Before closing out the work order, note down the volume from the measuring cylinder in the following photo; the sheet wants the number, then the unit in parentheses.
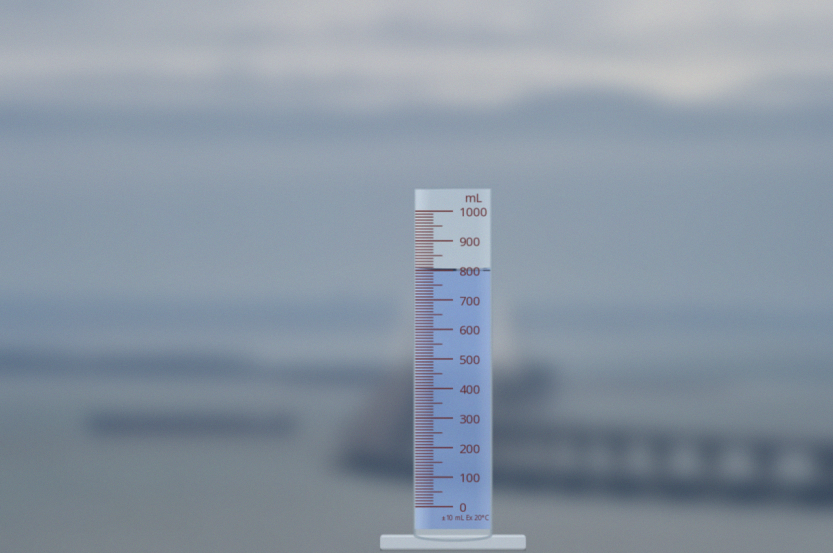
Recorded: 800 (mL)
